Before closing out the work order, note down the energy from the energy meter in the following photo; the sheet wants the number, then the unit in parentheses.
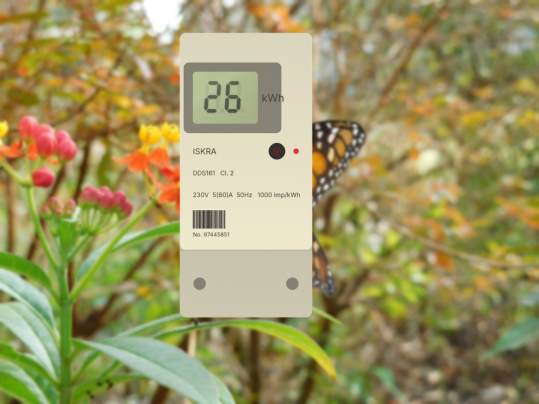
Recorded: 26 (kWh)
